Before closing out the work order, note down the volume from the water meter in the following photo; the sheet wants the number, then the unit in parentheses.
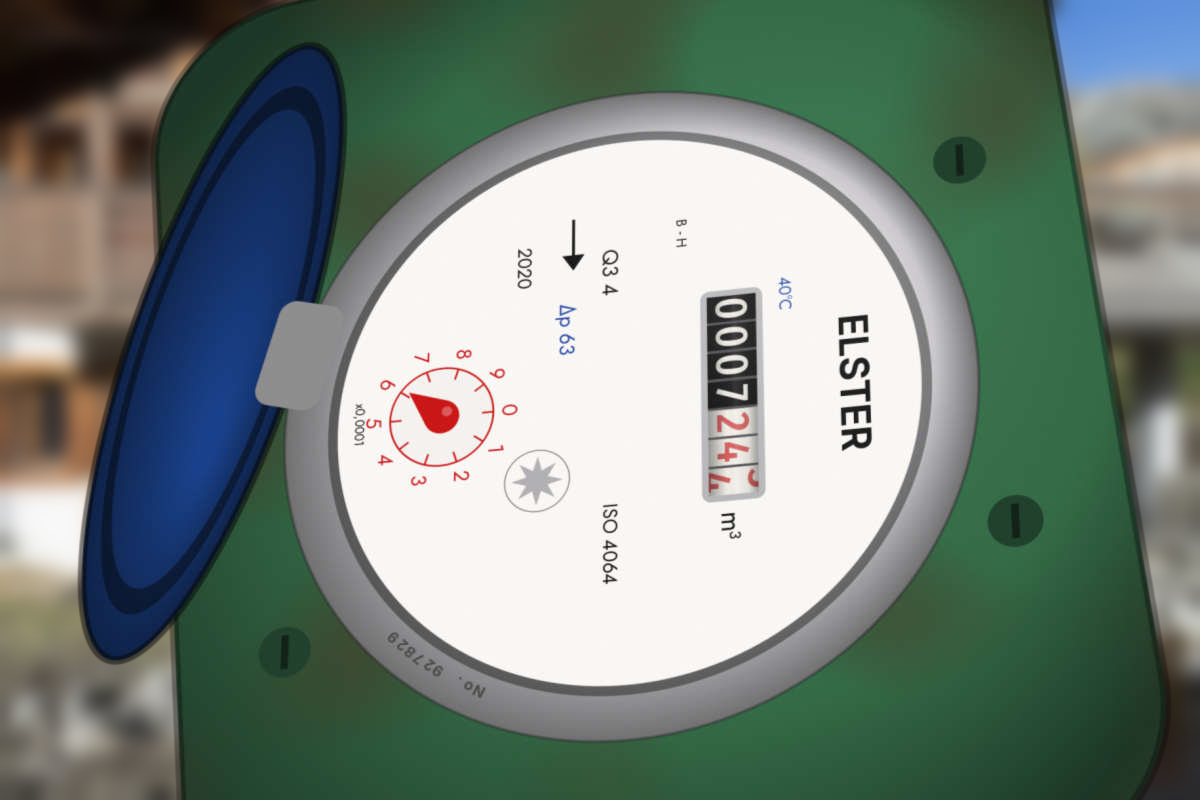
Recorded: 7.2436 (m³)
